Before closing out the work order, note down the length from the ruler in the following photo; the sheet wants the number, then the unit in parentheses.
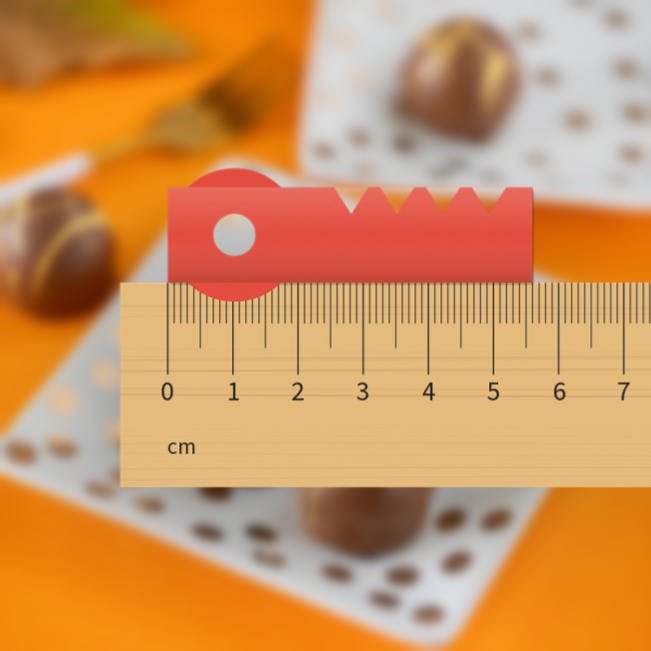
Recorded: 5.6 (cm)
